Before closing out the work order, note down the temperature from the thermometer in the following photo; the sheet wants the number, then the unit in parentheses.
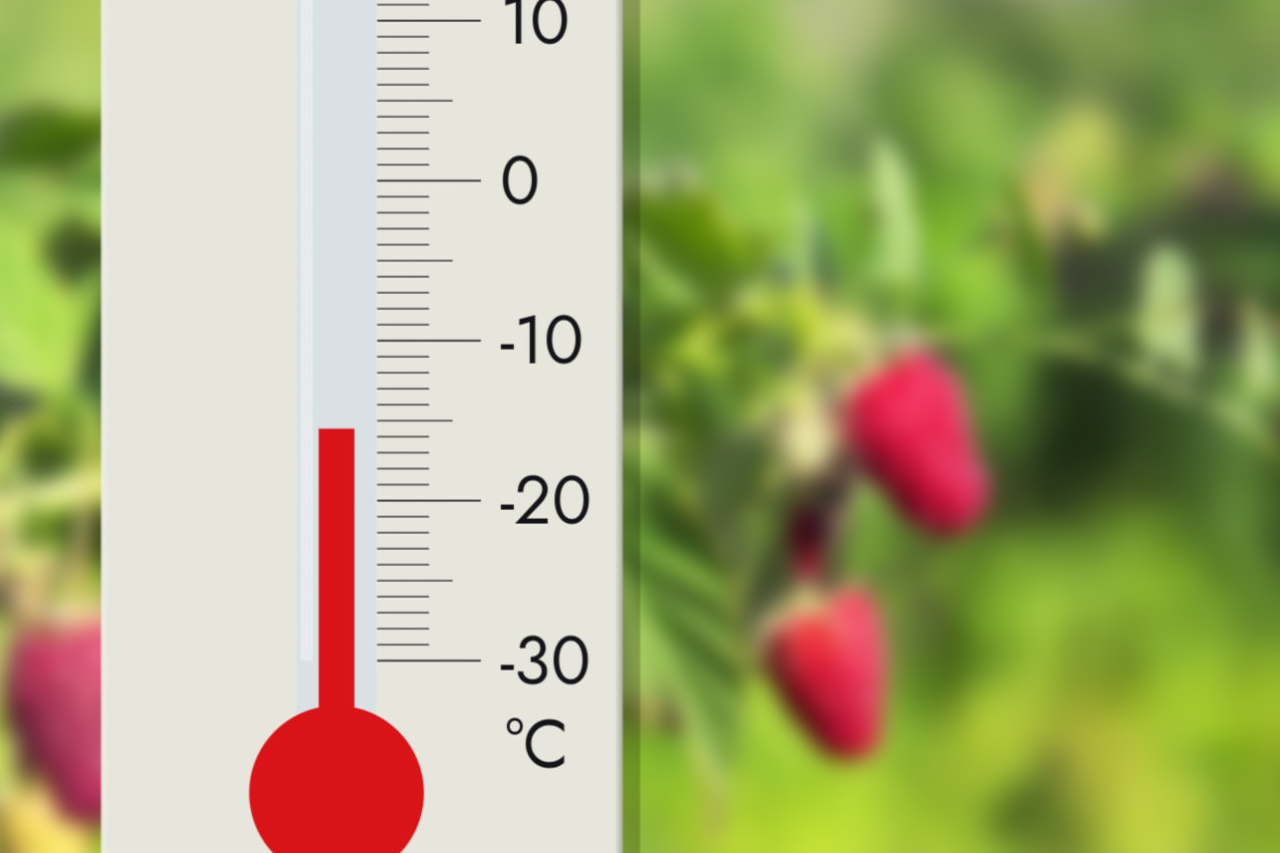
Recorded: -15.5 (°C)
